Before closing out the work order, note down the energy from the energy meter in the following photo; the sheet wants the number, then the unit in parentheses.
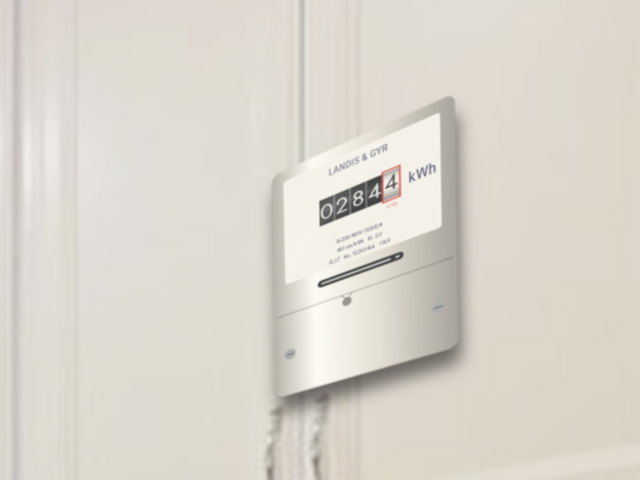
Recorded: 284.4 (kWh)
